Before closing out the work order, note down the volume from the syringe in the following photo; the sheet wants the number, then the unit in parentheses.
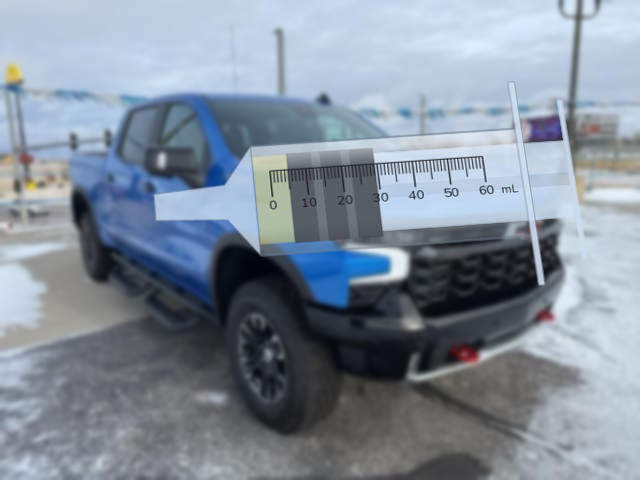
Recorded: 5 (mL)
